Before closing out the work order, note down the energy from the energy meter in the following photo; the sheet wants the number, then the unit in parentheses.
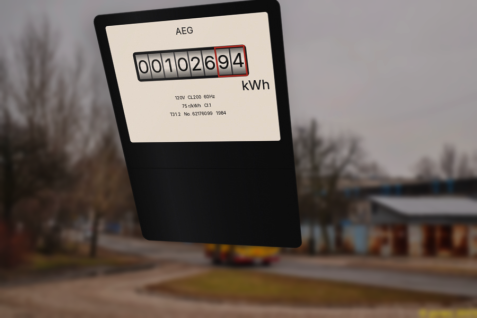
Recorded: 1026.94 (kWh)
